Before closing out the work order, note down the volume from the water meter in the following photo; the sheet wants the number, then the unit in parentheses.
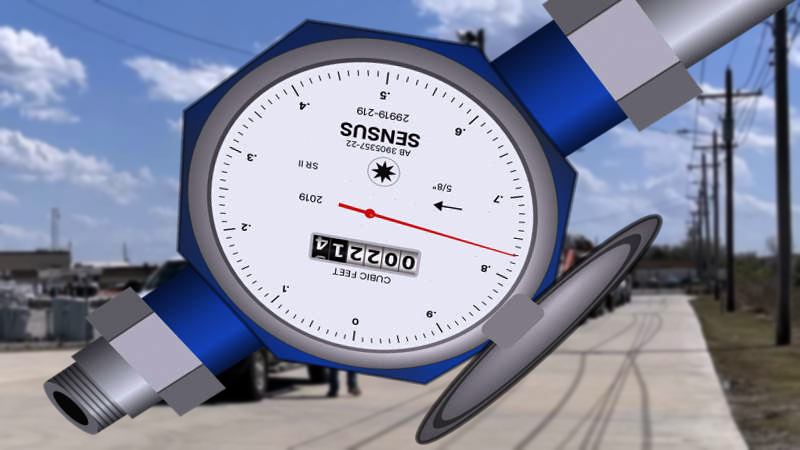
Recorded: 2213.77 (ft³)
